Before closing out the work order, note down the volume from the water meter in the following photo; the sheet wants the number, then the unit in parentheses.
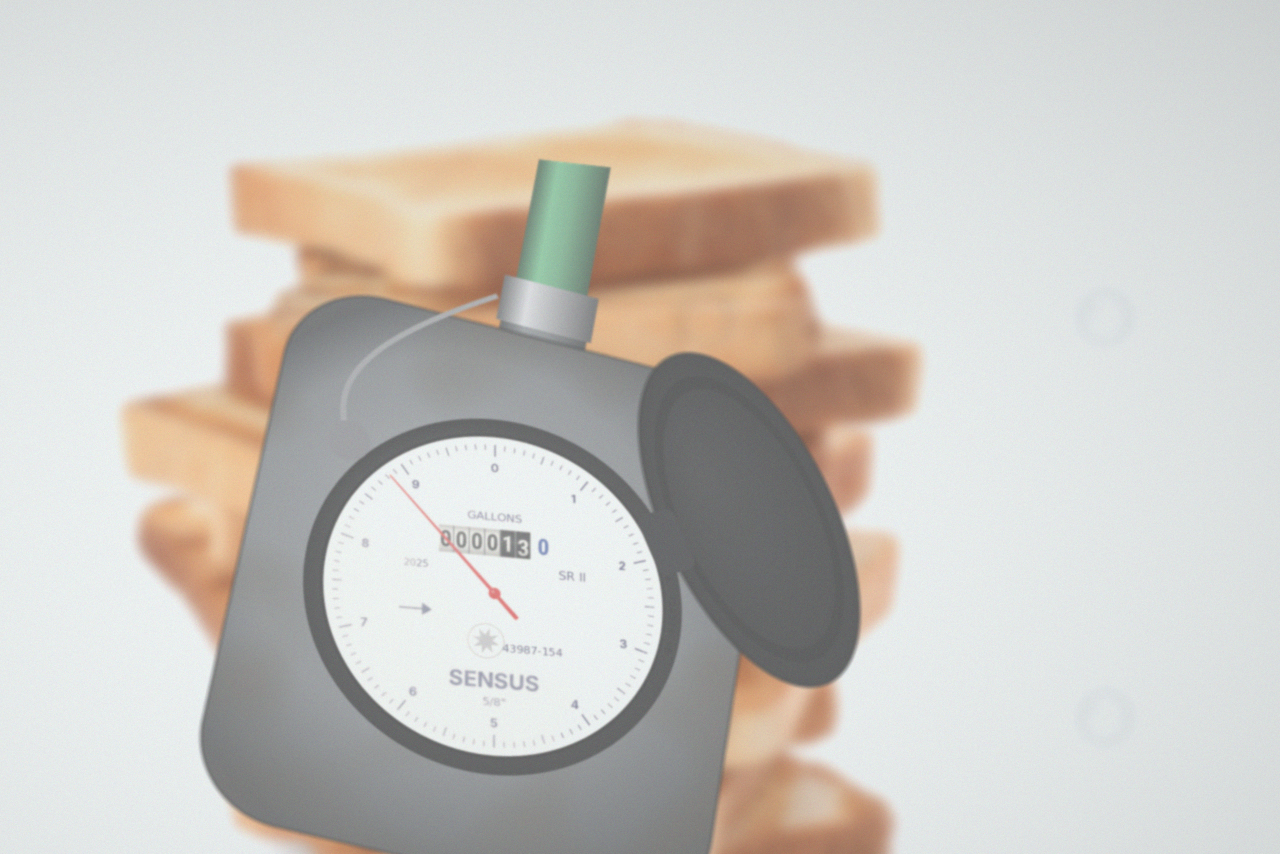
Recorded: 128.8 (gal)
